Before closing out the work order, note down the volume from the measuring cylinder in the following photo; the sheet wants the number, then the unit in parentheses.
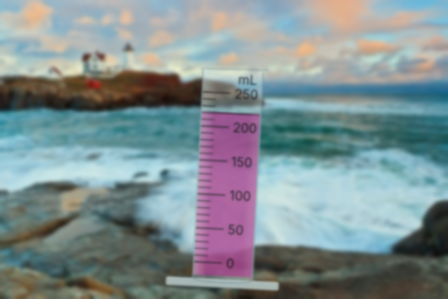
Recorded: 220 (mL)
